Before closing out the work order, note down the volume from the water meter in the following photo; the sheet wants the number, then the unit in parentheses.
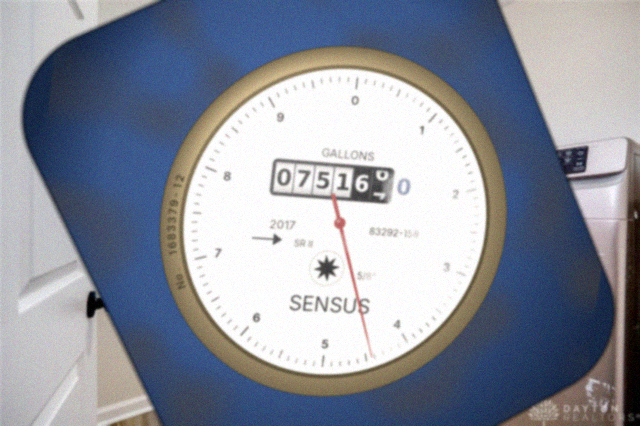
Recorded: 751664.4 (gal)
